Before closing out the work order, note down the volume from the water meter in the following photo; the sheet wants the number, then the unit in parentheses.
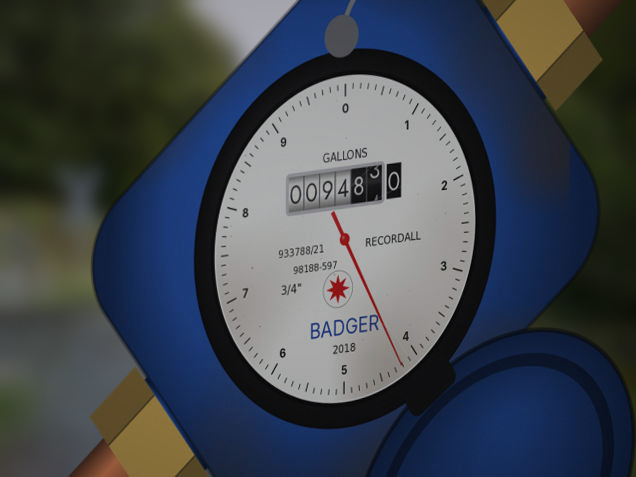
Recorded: 94834.2 (gal)
